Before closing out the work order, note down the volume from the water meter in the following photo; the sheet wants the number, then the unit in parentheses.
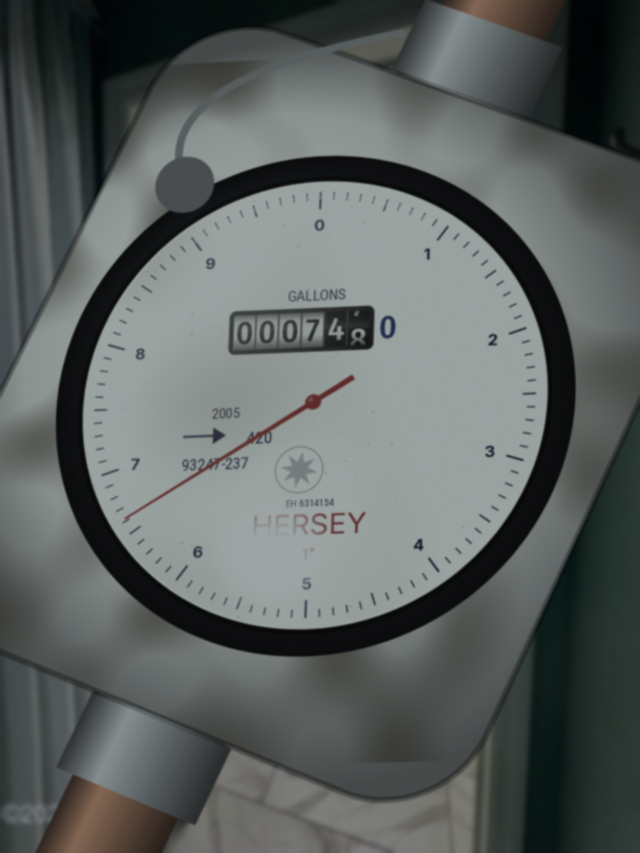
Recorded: 7476.6 (gal)
